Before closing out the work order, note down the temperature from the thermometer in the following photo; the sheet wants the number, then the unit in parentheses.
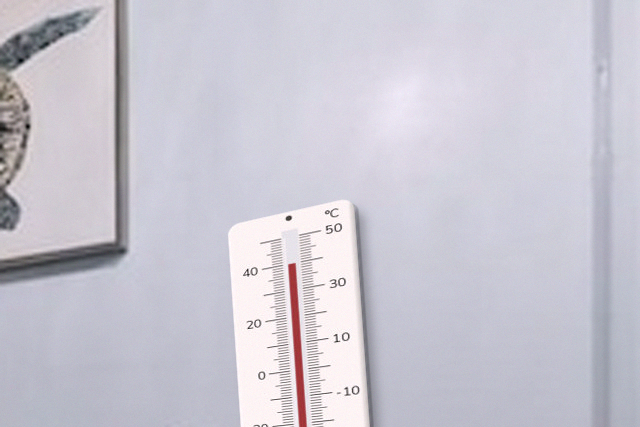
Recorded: 40 (°C)
